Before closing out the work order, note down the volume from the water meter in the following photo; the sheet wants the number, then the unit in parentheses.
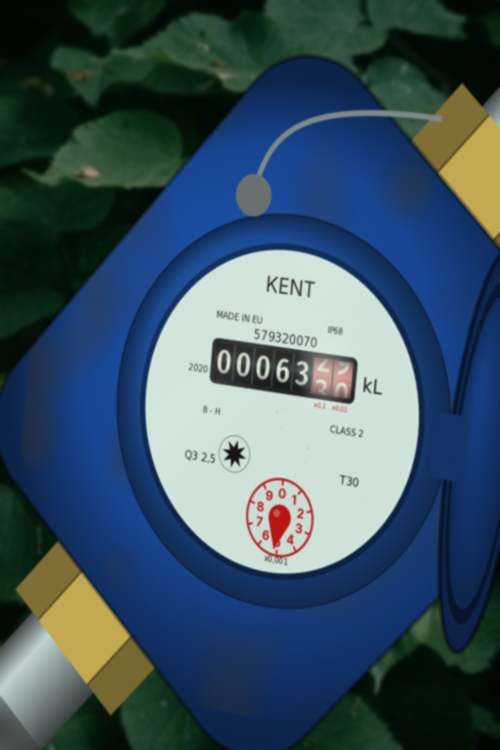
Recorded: 63.295 (kL)
